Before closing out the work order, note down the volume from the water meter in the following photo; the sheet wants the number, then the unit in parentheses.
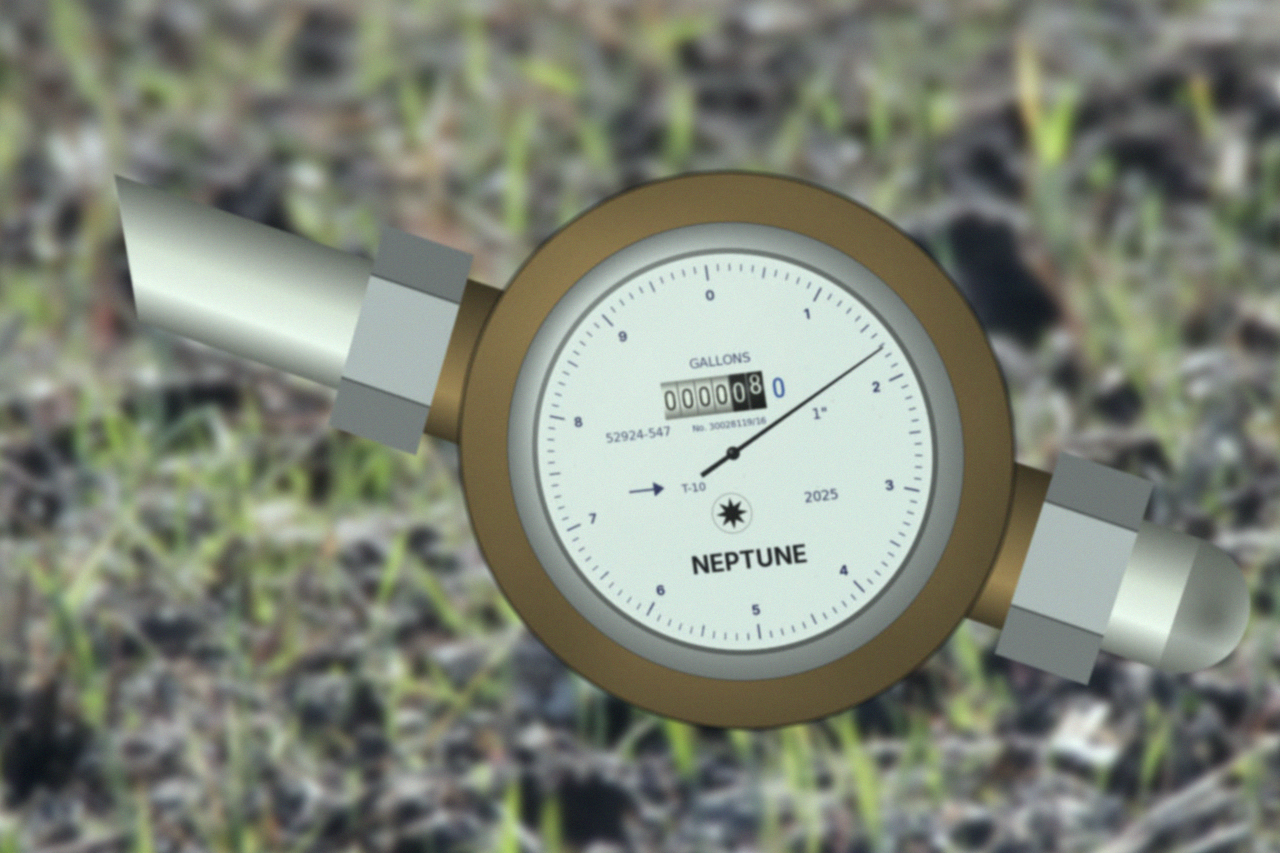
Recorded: 81.7 (gal)
